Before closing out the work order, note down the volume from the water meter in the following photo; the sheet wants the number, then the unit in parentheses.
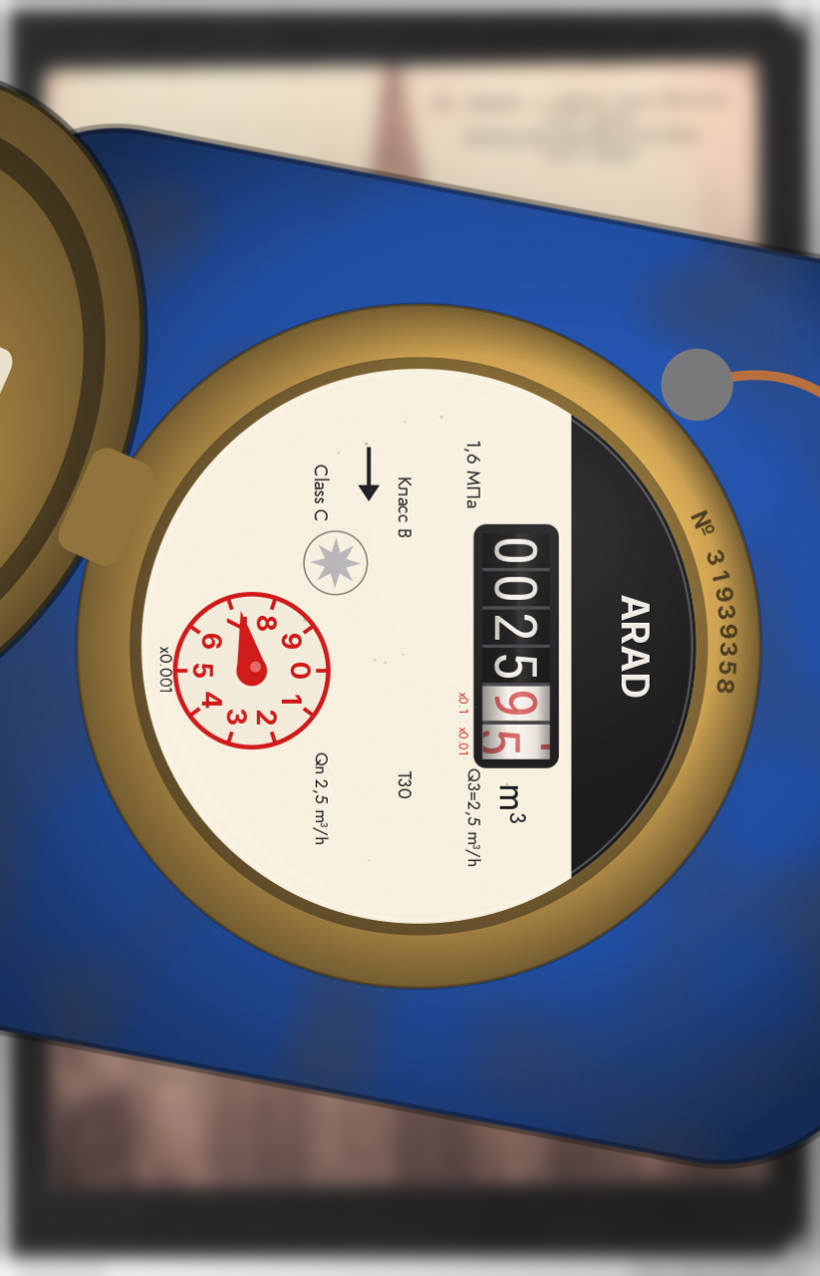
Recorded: 25.947 (m³)
